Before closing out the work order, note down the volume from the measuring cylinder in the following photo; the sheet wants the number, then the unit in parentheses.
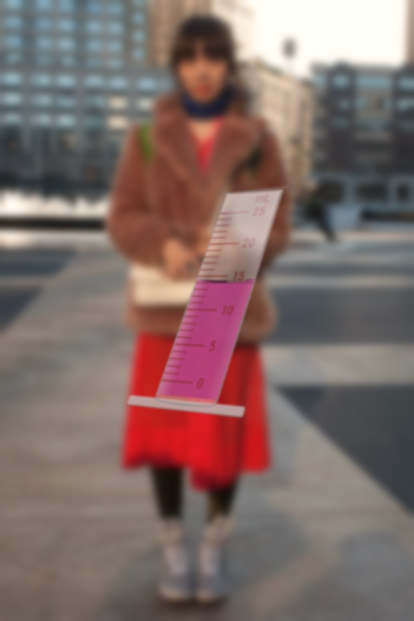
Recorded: 14 (mL)
